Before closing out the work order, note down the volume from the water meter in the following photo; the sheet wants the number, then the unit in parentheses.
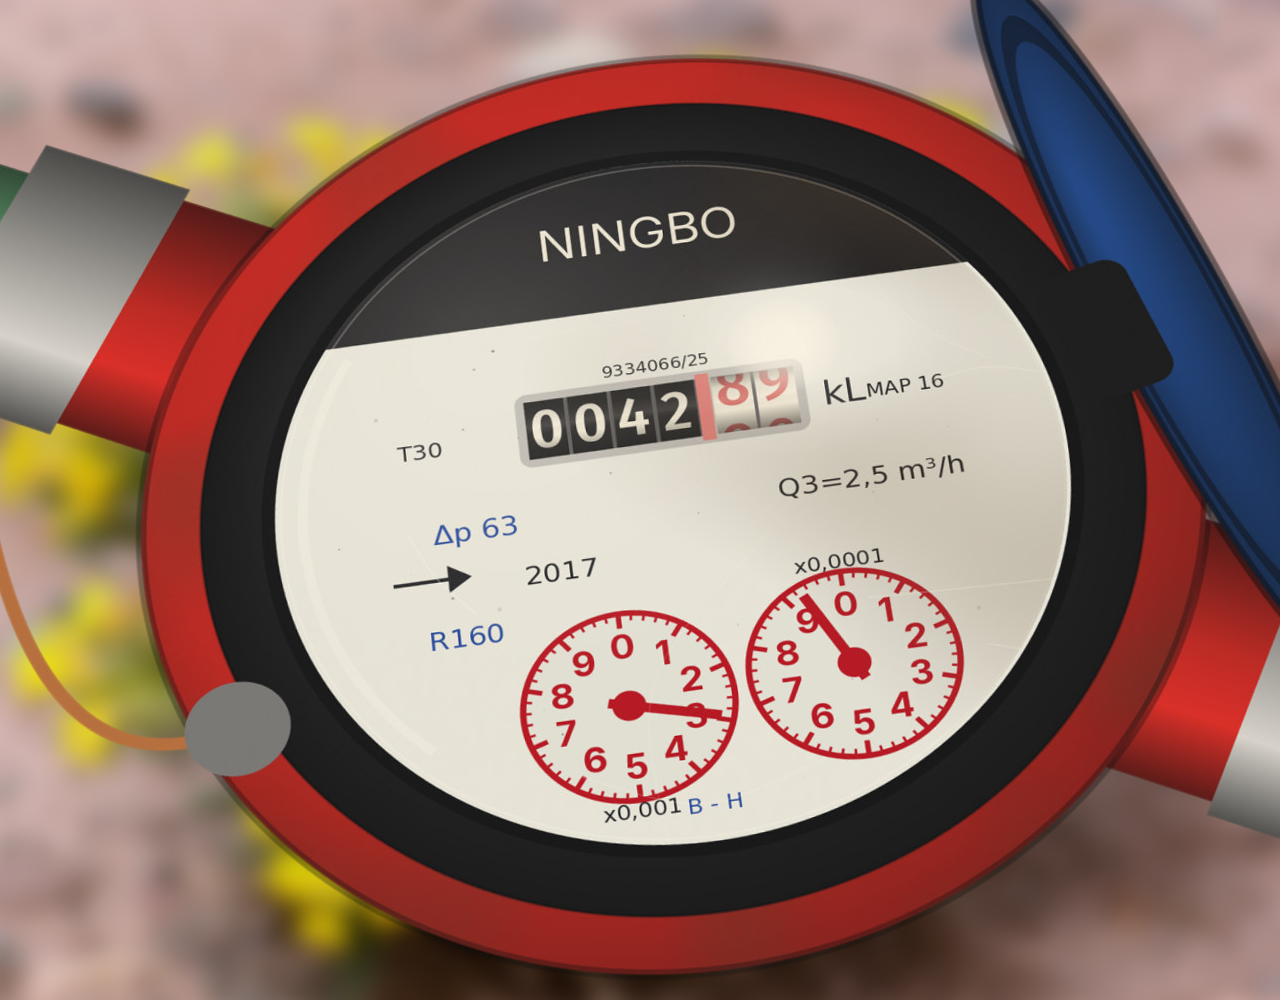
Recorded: 42.8929 (kL)
